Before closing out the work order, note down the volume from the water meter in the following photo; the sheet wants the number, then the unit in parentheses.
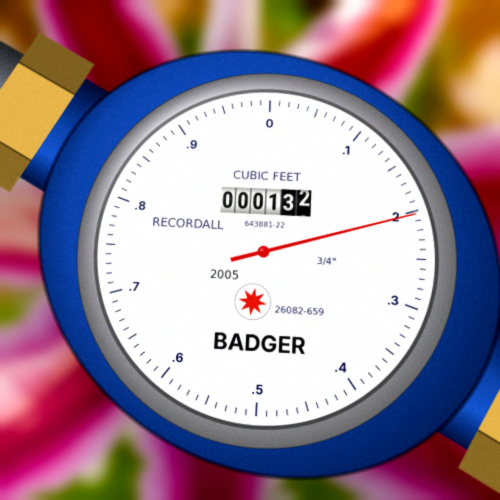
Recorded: 132.20 (ft³)
